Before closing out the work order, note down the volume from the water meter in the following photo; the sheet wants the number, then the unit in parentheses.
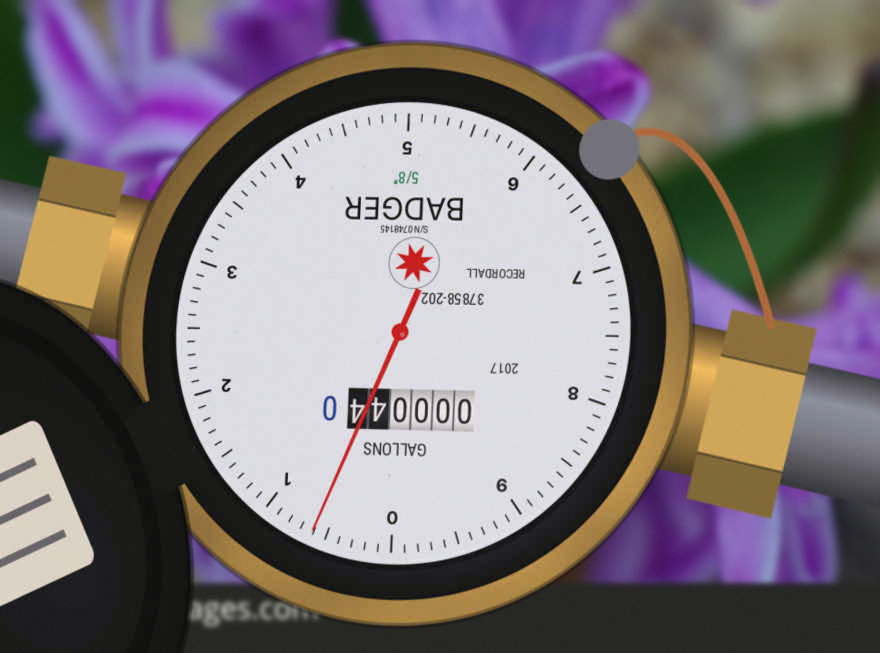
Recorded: 440.6 (gal)
